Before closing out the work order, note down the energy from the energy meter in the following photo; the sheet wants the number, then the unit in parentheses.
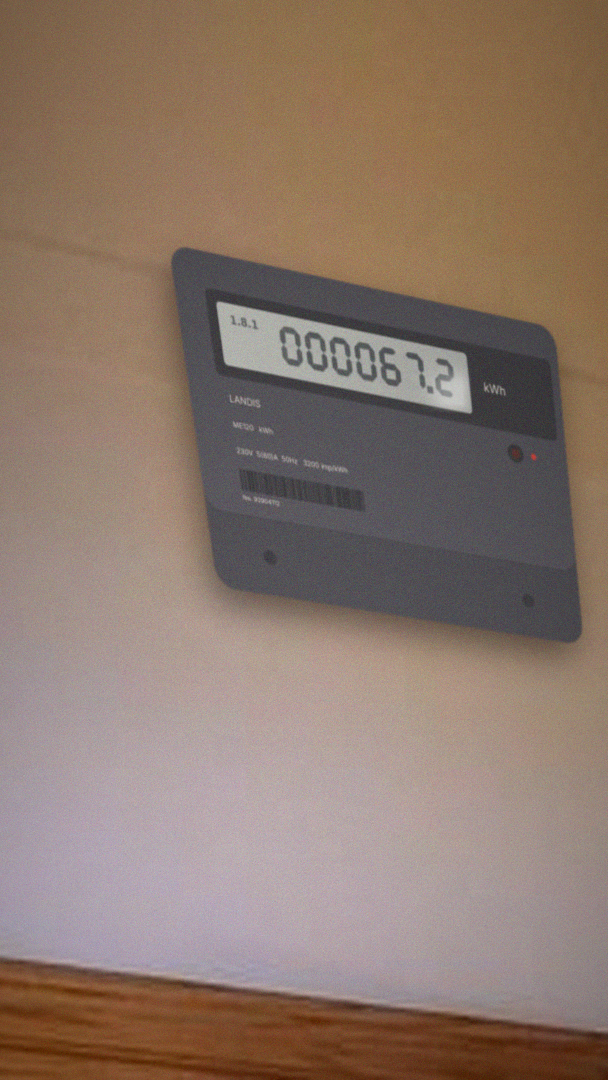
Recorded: 67.2 (kWh)
